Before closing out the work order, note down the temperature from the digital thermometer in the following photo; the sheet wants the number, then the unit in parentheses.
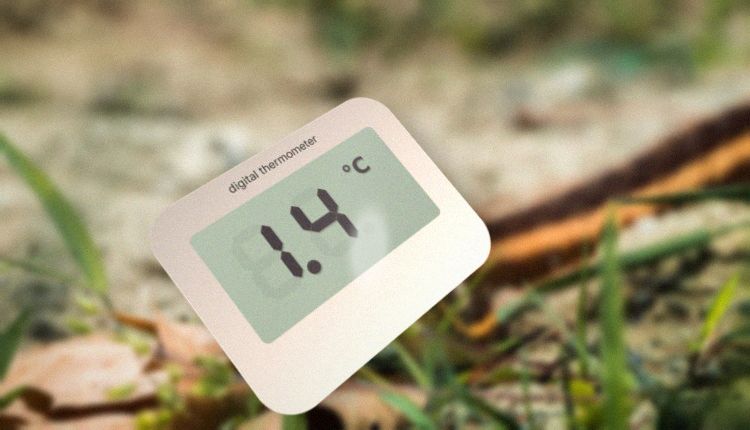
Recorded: 1.4 (°C)
